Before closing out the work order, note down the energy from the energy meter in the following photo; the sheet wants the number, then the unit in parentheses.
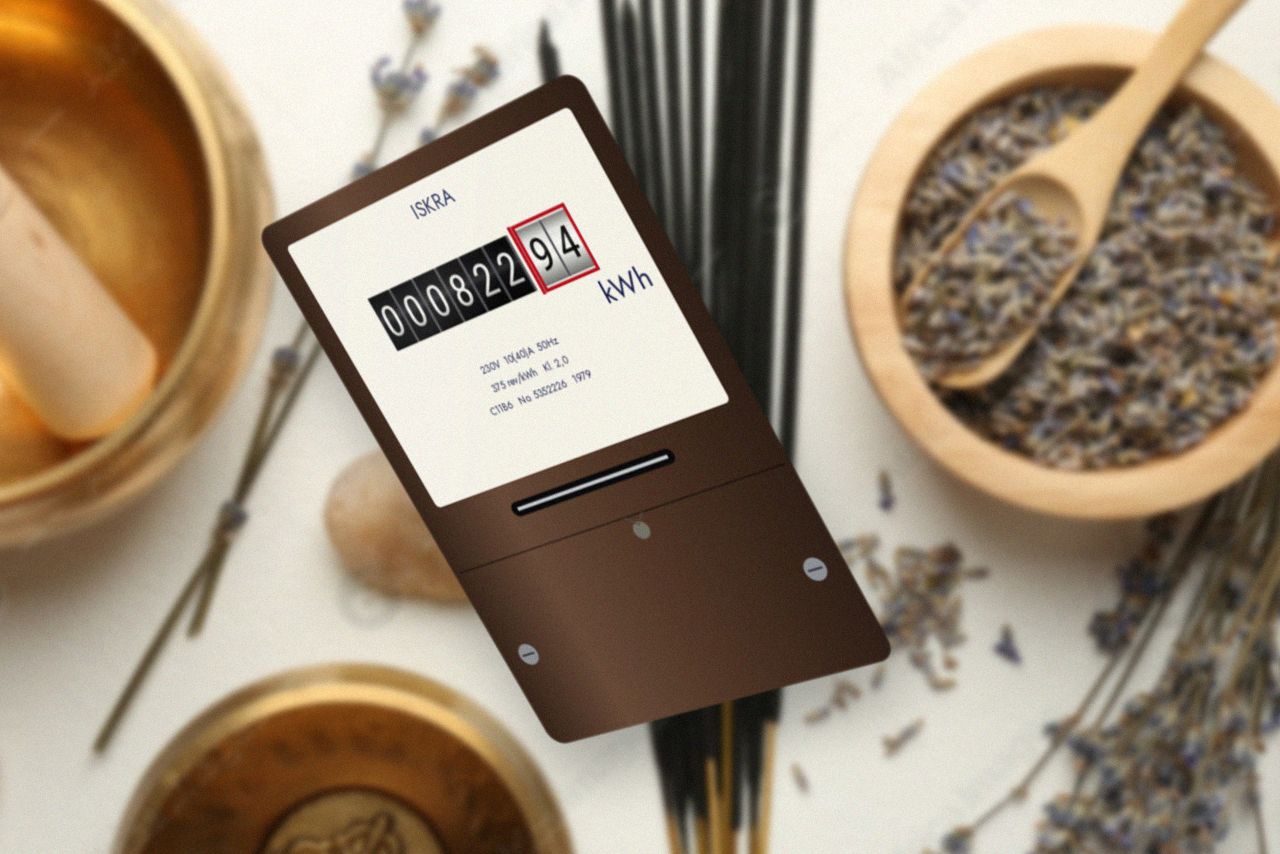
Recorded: 822.94 (kWh)
